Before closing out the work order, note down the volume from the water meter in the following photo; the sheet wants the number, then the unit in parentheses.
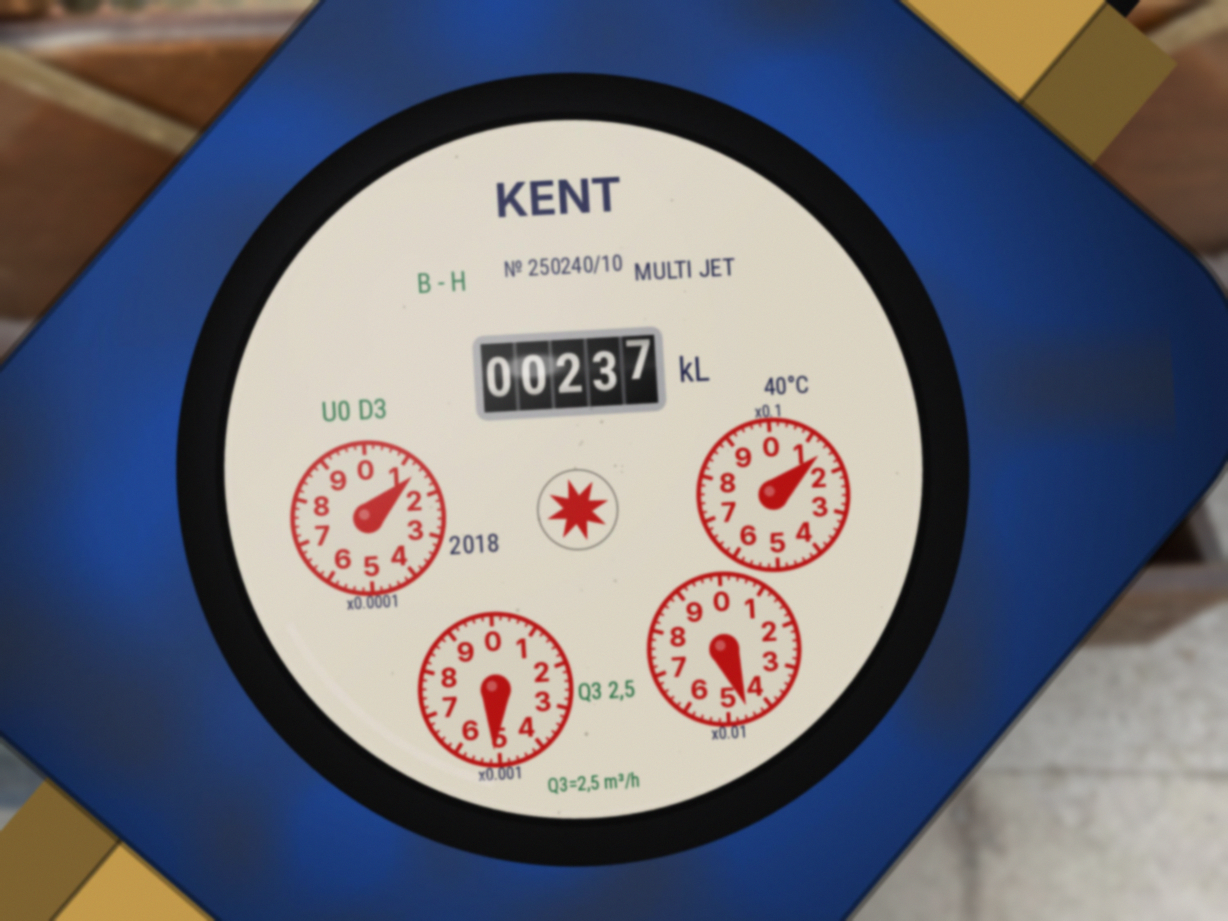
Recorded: 237.1451 (kL)
